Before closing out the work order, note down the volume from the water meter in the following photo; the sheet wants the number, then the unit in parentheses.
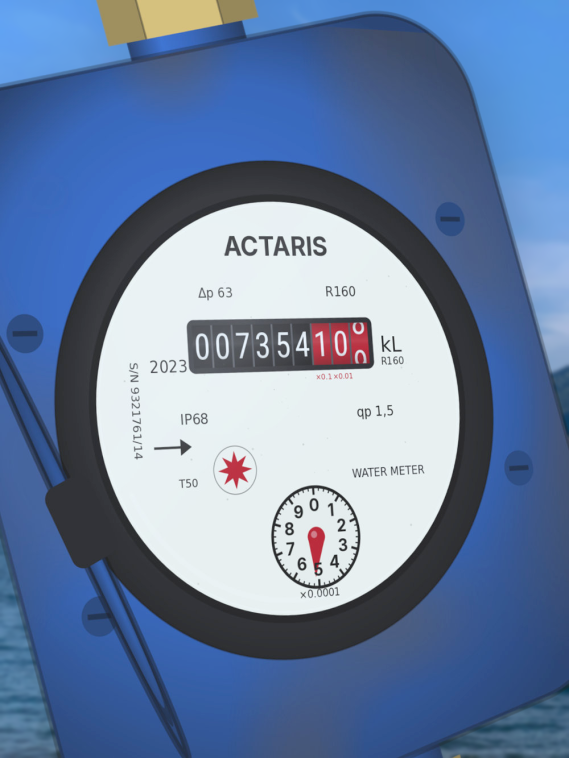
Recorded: 7354.1085 (kL)
